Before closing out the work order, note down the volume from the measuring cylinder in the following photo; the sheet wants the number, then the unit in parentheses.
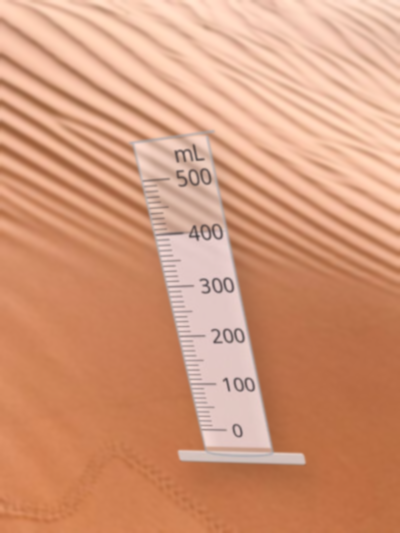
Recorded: 400 (mL)
